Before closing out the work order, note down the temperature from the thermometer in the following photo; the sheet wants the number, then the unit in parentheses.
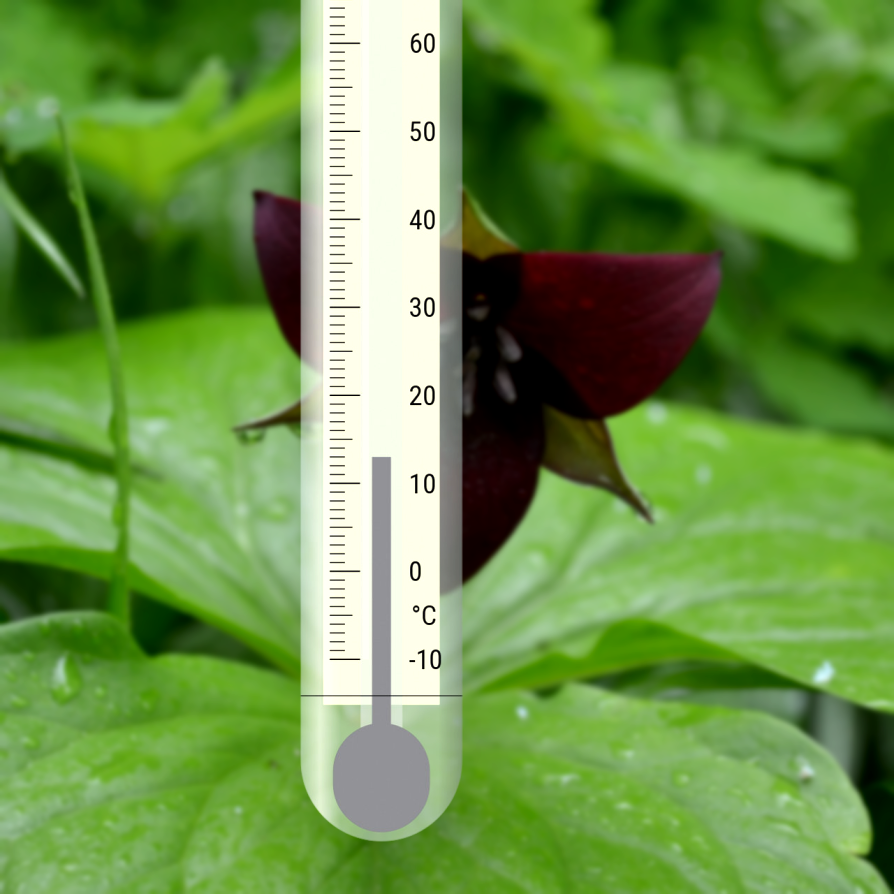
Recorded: 13 (°C)
